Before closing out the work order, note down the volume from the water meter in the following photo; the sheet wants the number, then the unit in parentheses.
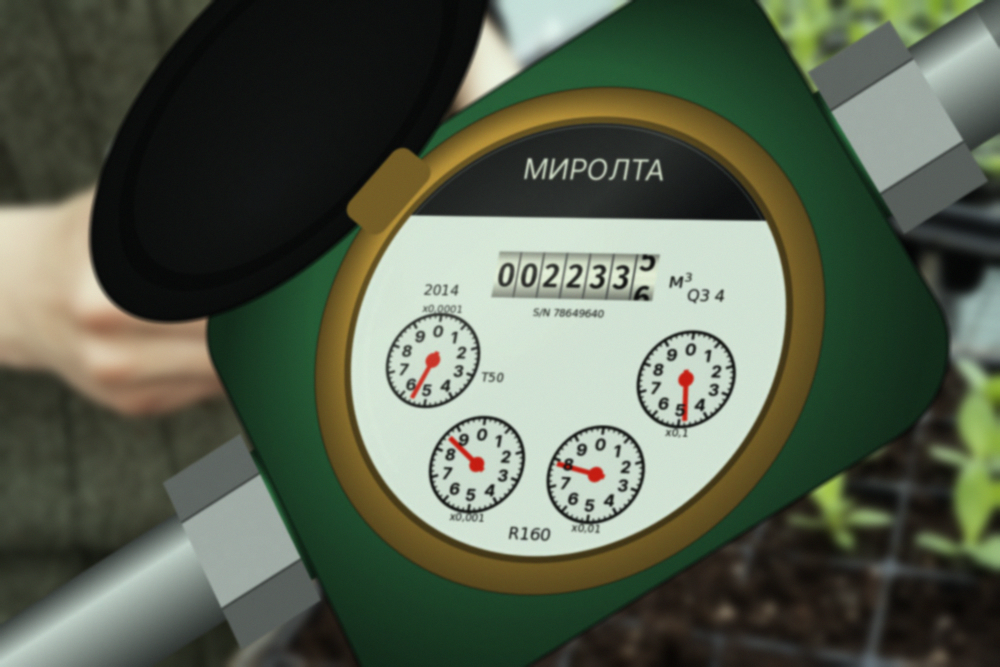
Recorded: 22335.4785 (m³)
